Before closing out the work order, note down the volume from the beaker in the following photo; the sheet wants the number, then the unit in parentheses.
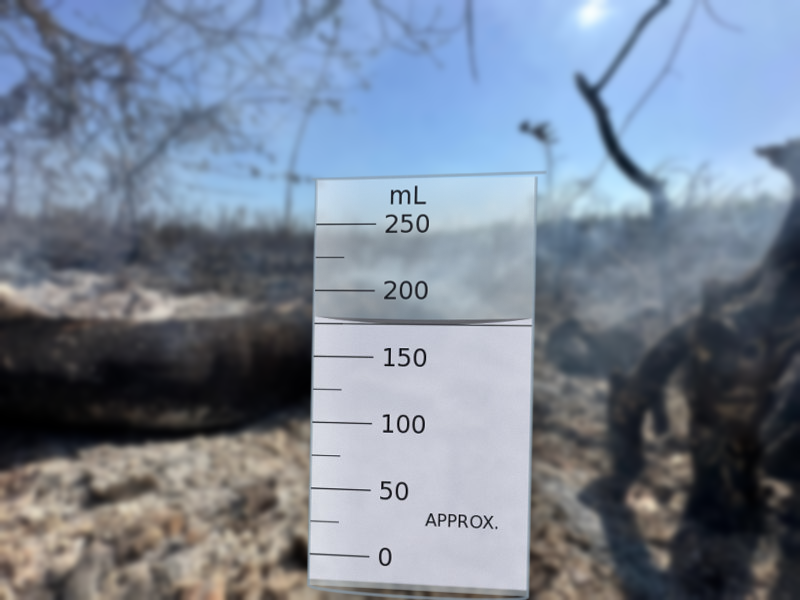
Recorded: 175 (mL)
